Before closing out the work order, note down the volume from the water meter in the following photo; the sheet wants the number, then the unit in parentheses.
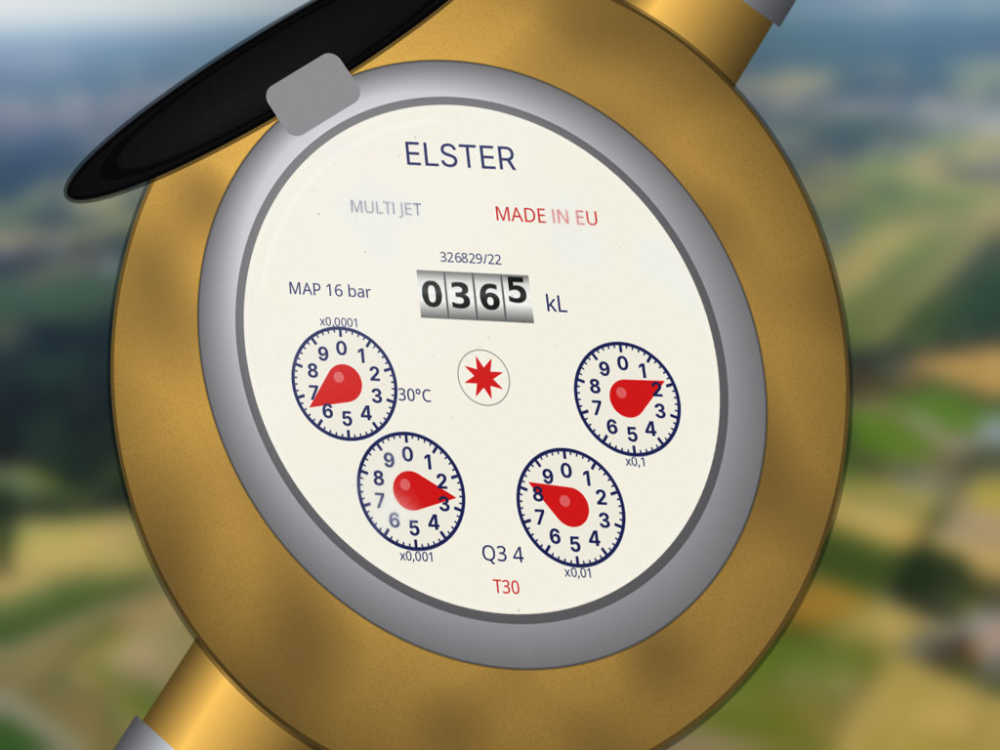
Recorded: 365.1826 (kL)
